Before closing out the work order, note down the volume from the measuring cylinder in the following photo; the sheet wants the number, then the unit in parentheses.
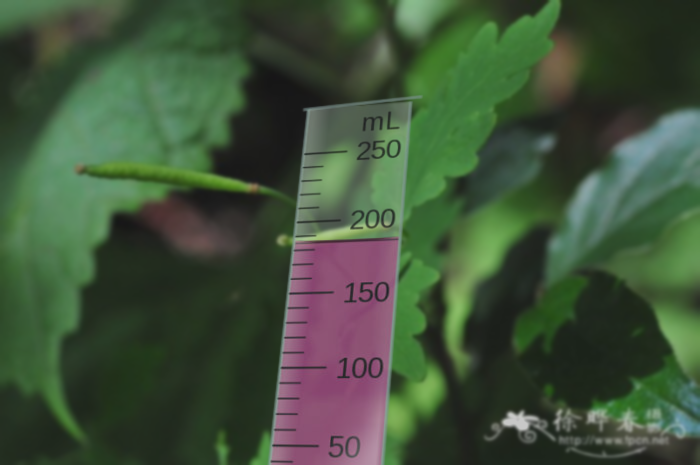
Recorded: 185 (mL)
